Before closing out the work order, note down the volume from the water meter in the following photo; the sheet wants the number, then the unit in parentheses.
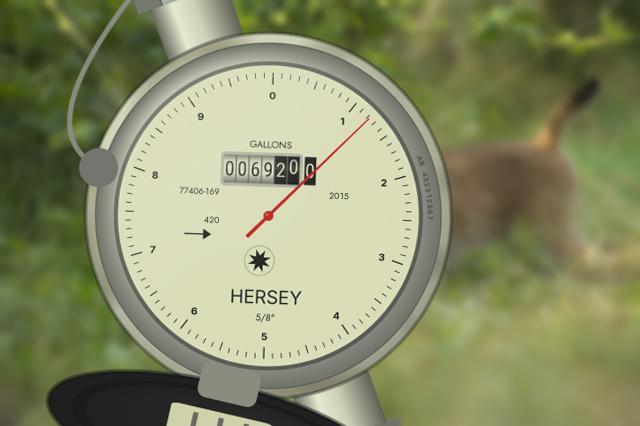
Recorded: 69201.2 (gal)
